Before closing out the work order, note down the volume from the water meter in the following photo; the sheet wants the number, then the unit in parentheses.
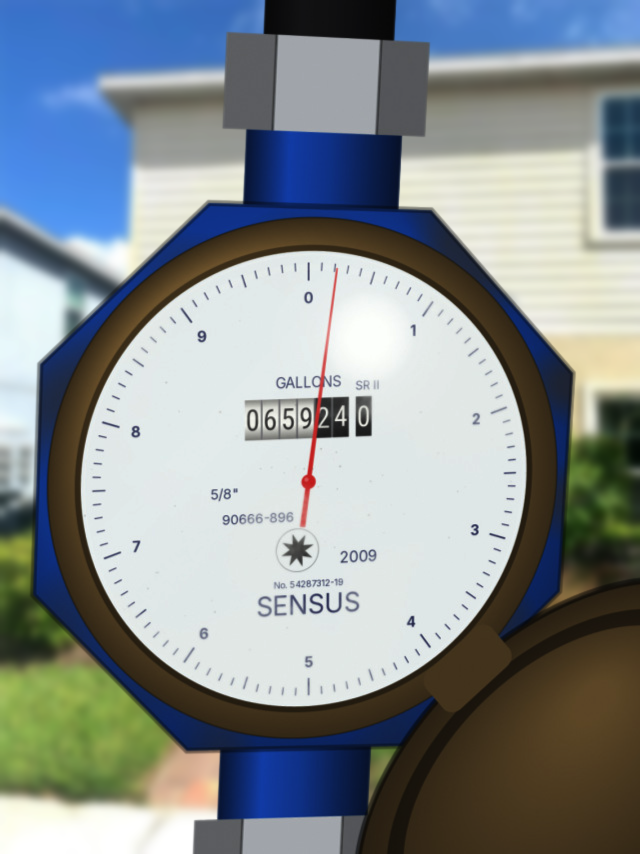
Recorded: 659240.2 (gal)
